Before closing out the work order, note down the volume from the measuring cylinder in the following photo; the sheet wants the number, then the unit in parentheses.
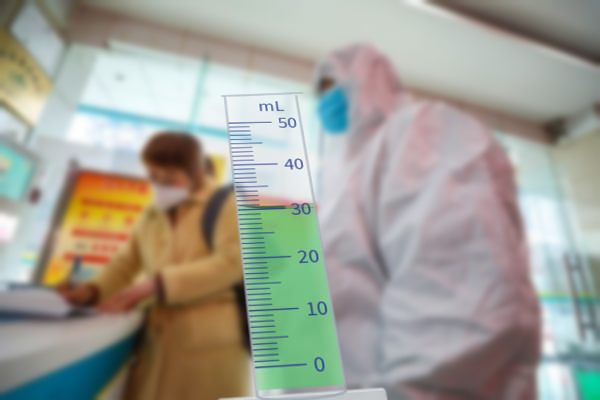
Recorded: 30 (mL)
